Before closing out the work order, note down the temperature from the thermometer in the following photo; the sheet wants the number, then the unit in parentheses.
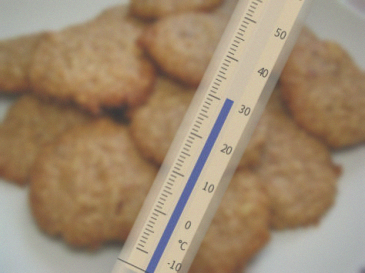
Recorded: 31 (°C)
